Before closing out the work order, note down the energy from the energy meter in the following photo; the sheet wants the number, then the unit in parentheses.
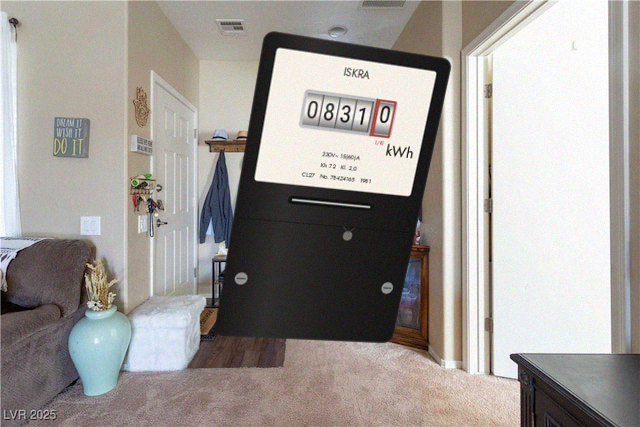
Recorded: 831.0 (kWh)
